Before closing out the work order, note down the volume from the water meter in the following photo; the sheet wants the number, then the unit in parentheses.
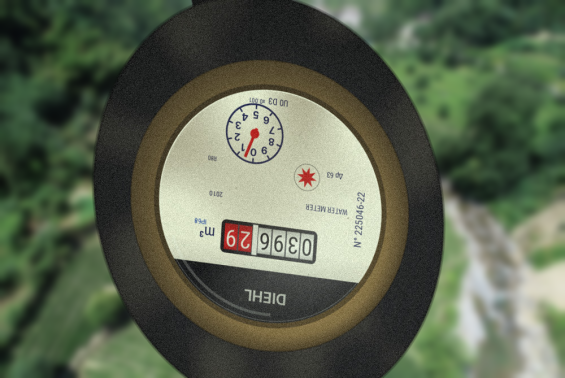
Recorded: 396.290 (m³)
